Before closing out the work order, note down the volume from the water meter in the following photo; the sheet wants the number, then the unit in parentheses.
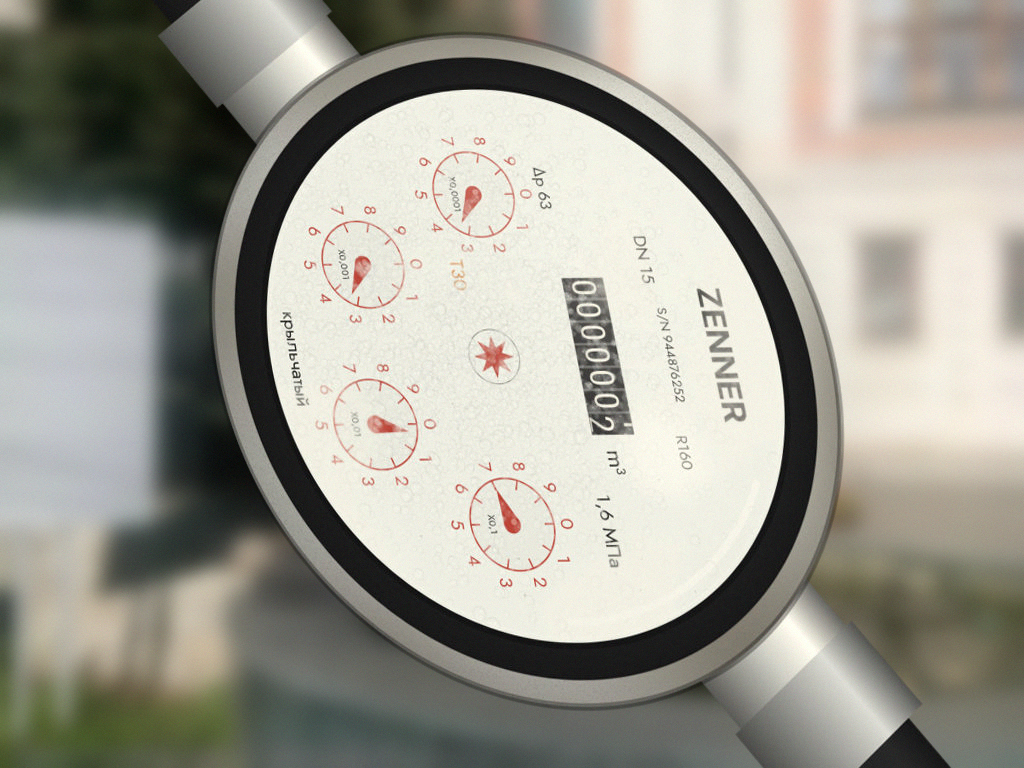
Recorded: 1.7033 (m³)
